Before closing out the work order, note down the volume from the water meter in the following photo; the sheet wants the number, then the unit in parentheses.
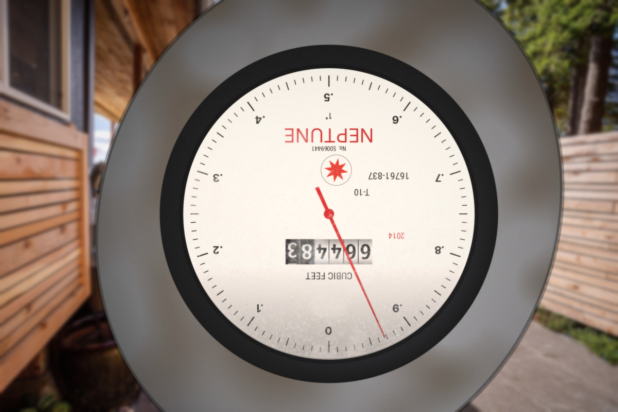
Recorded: 664482.93 (ft³)
